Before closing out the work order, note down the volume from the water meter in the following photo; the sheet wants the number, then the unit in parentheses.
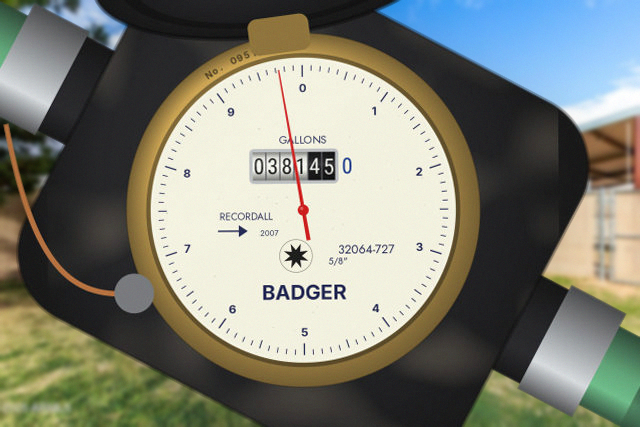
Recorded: 381449.7 (gal)
